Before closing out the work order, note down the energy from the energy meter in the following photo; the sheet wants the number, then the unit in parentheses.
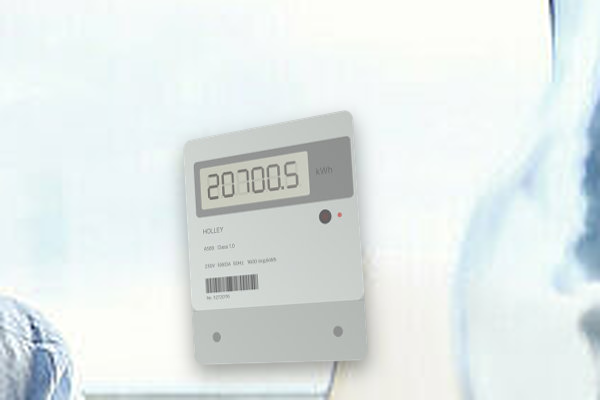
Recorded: 20700.5 (kWh)
